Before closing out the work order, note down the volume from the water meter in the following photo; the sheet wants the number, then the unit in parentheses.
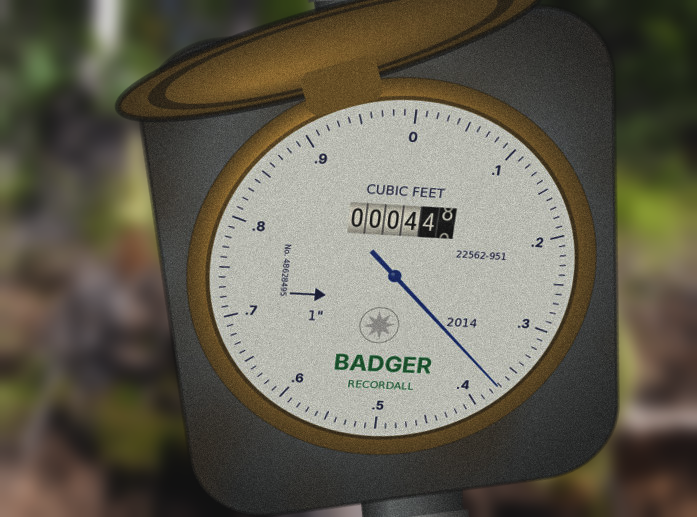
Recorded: 448.37 (ft³)
